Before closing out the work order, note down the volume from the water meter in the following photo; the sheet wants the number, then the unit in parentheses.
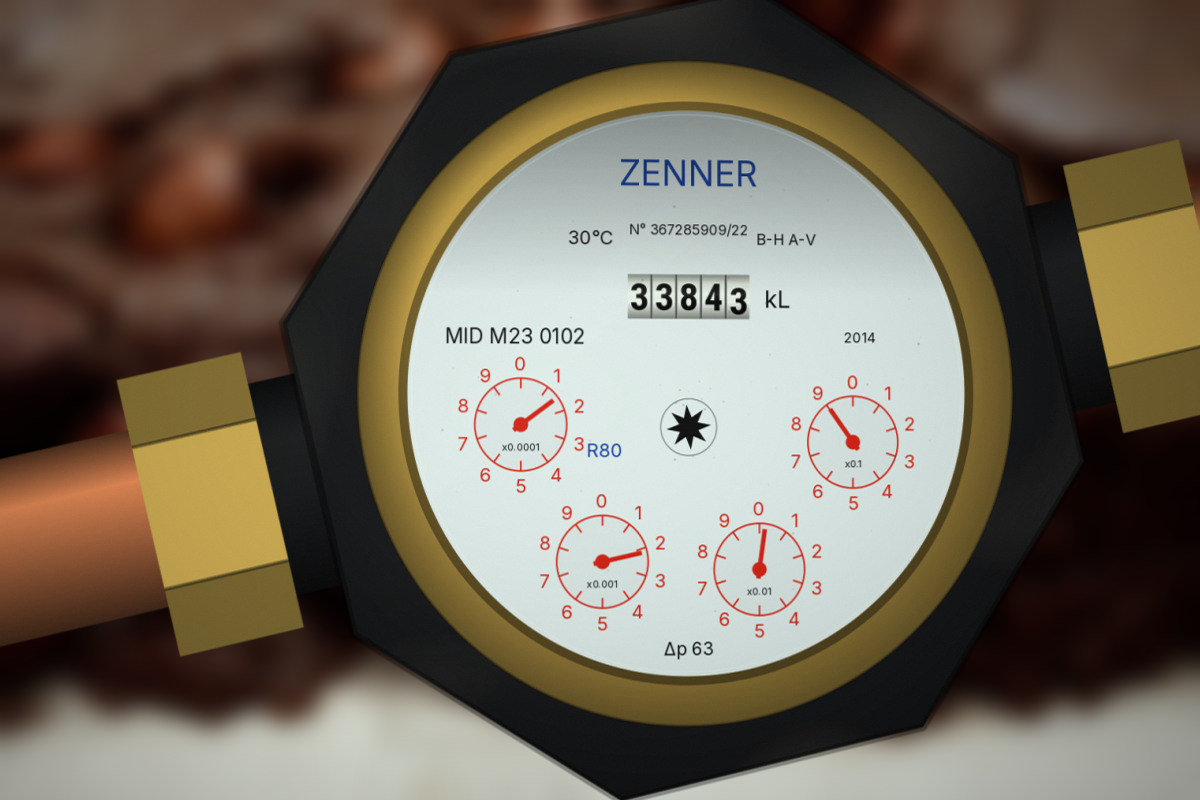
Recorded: 33842.9021 (kL)
